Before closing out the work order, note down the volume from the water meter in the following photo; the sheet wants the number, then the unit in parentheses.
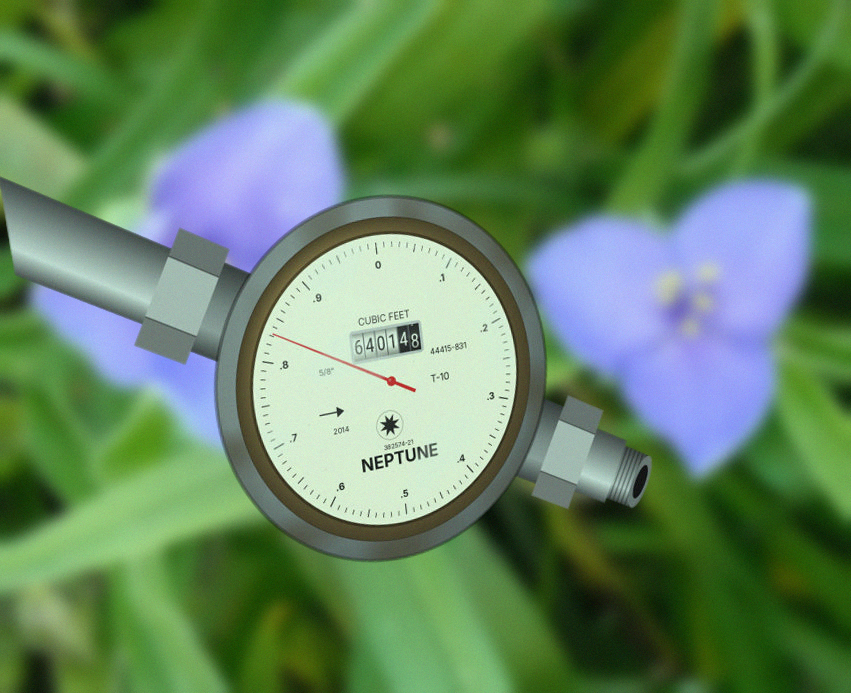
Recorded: 640147.83 (ft³)
